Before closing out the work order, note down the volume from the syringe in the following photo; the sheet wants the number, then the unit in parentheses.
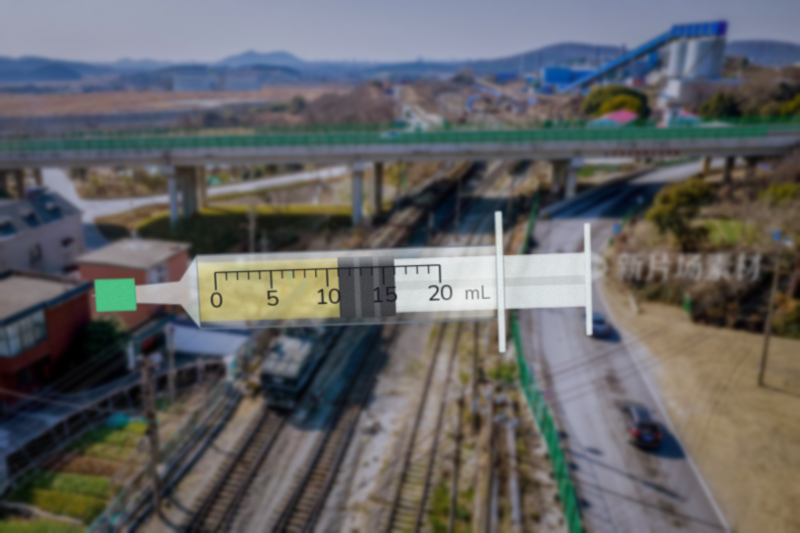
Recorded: 11 (mL)
